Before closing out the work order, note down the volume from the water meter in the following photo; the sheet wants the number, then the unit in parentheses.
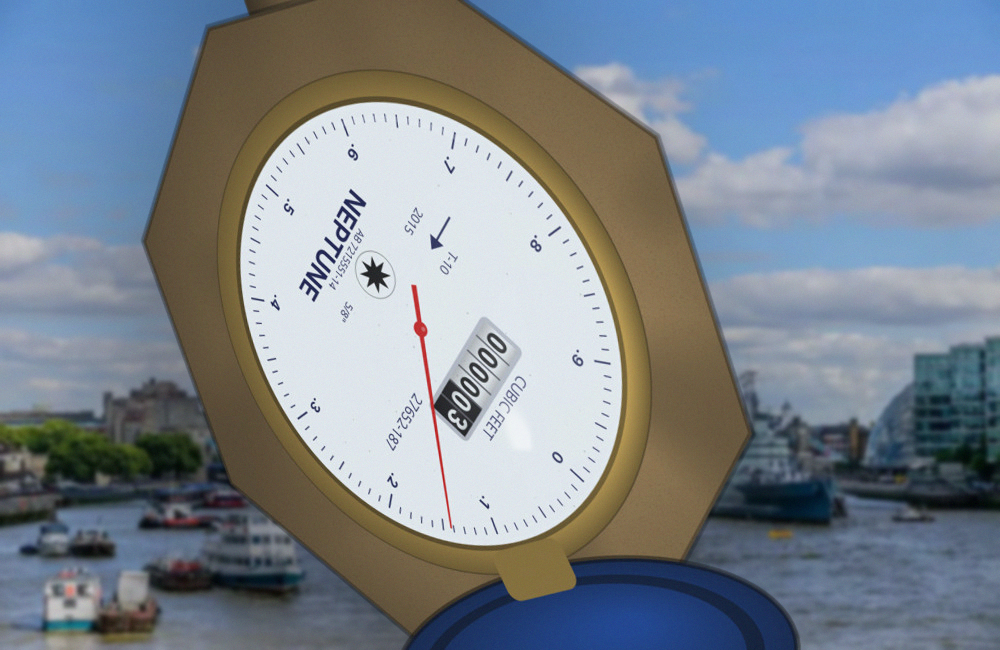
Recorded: 3.14 (ft³)
